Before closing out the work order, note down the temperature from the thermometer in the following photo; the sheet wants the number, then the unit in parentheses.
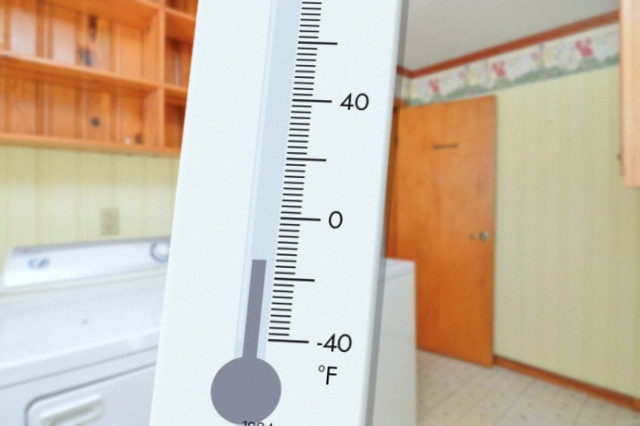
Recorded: -14 (°F)
